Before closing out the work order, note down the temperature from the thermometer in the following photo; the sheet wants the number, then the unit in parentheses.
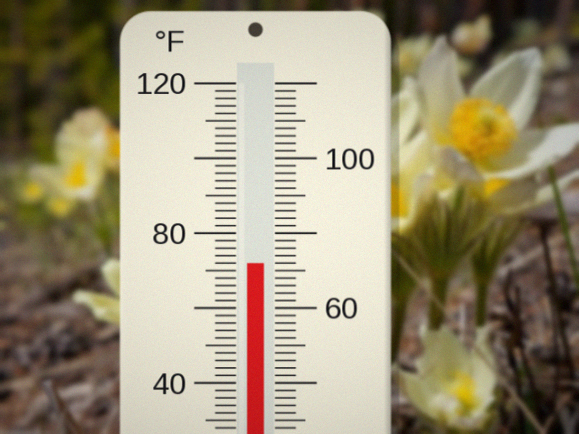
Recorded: 72 (°F)
